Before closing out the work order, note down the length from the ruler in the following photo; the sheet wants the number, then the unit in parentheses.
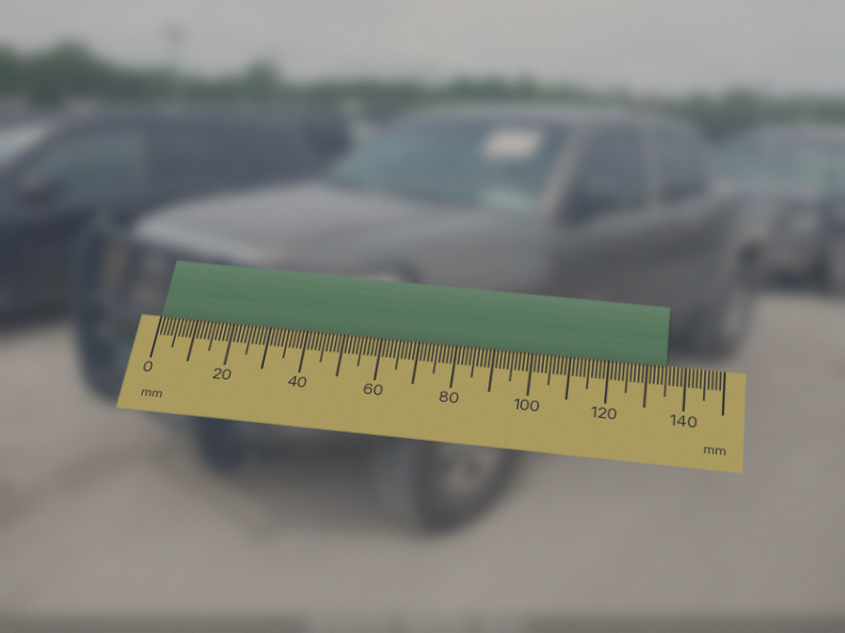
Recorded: 135 (mm)
